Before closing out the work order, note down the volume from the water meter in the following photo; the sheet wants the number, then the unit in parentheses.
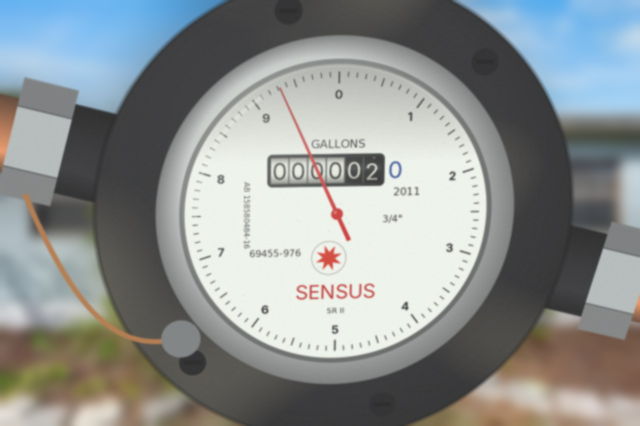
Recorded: 19.3 (gal)
